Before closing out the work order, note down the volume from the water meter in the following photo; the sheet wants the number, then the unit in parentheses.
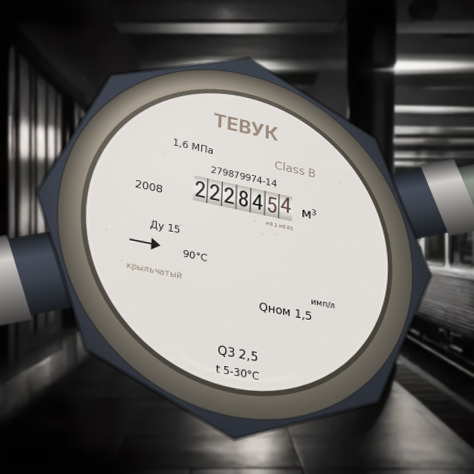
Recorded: 22284.54 (m³)
